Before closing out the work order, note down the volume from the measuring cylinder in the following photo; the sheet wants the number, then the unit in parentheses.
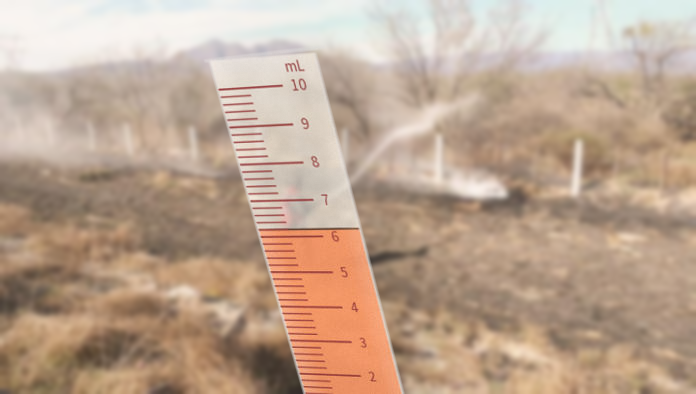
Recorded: 6.2 (mL)
